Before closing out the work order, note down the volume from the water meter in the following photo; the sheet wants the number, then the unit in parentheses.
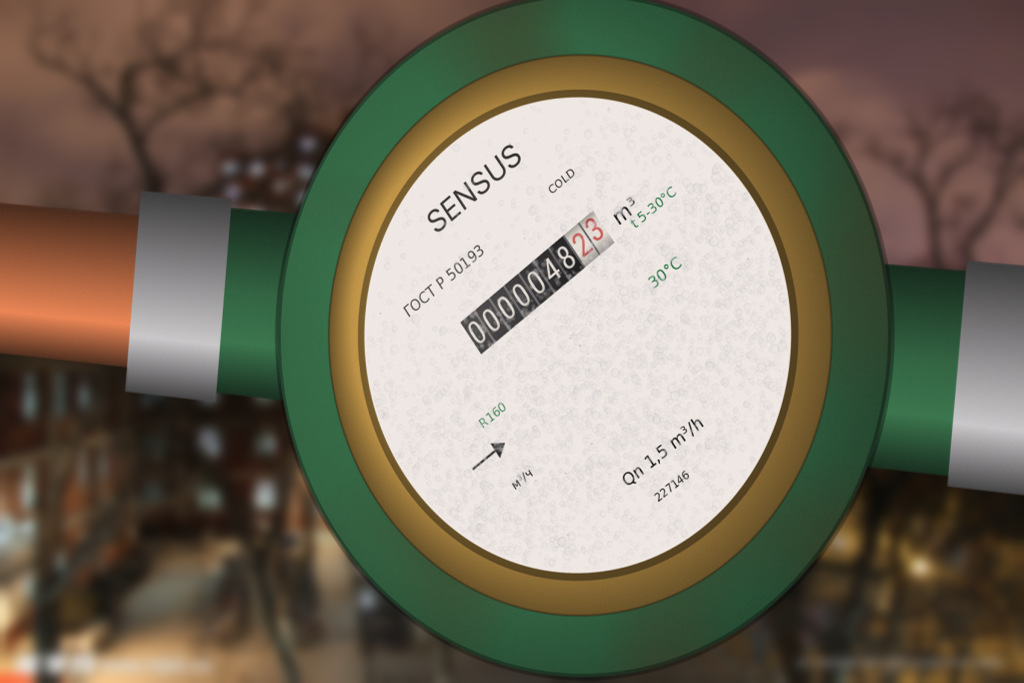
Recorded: 48.23 (m³)
